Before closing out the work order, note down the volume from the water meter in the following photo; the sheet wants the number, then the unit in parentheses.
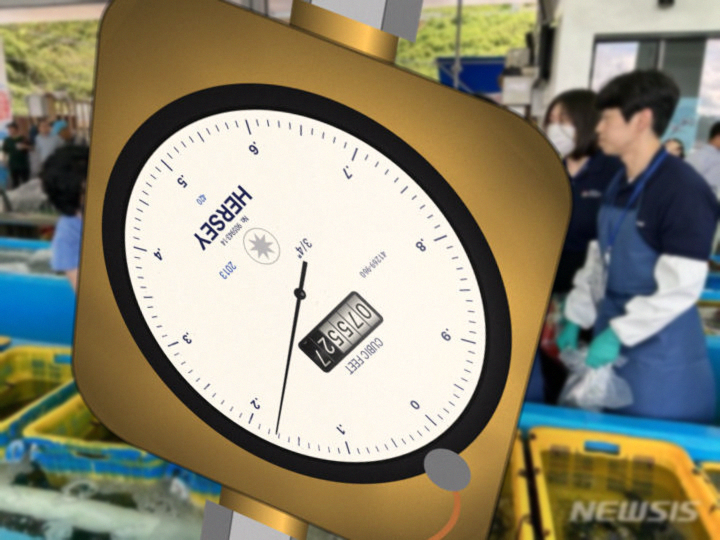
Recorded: 75527.17 (ft³)
